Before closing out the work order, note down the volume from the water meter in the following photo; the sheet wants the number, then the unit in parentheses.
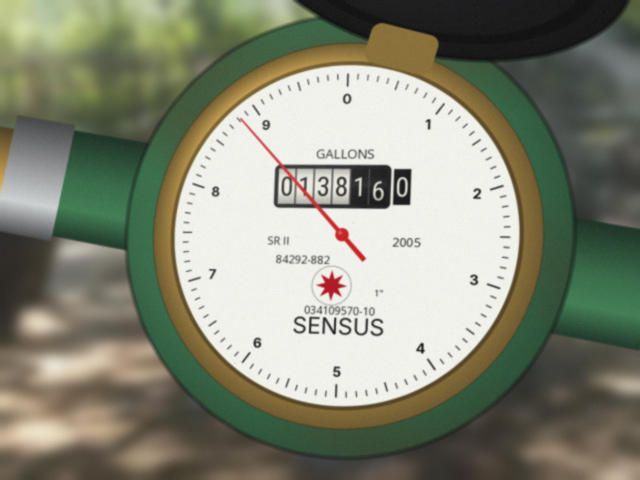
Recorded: 138158.8 (gal)
